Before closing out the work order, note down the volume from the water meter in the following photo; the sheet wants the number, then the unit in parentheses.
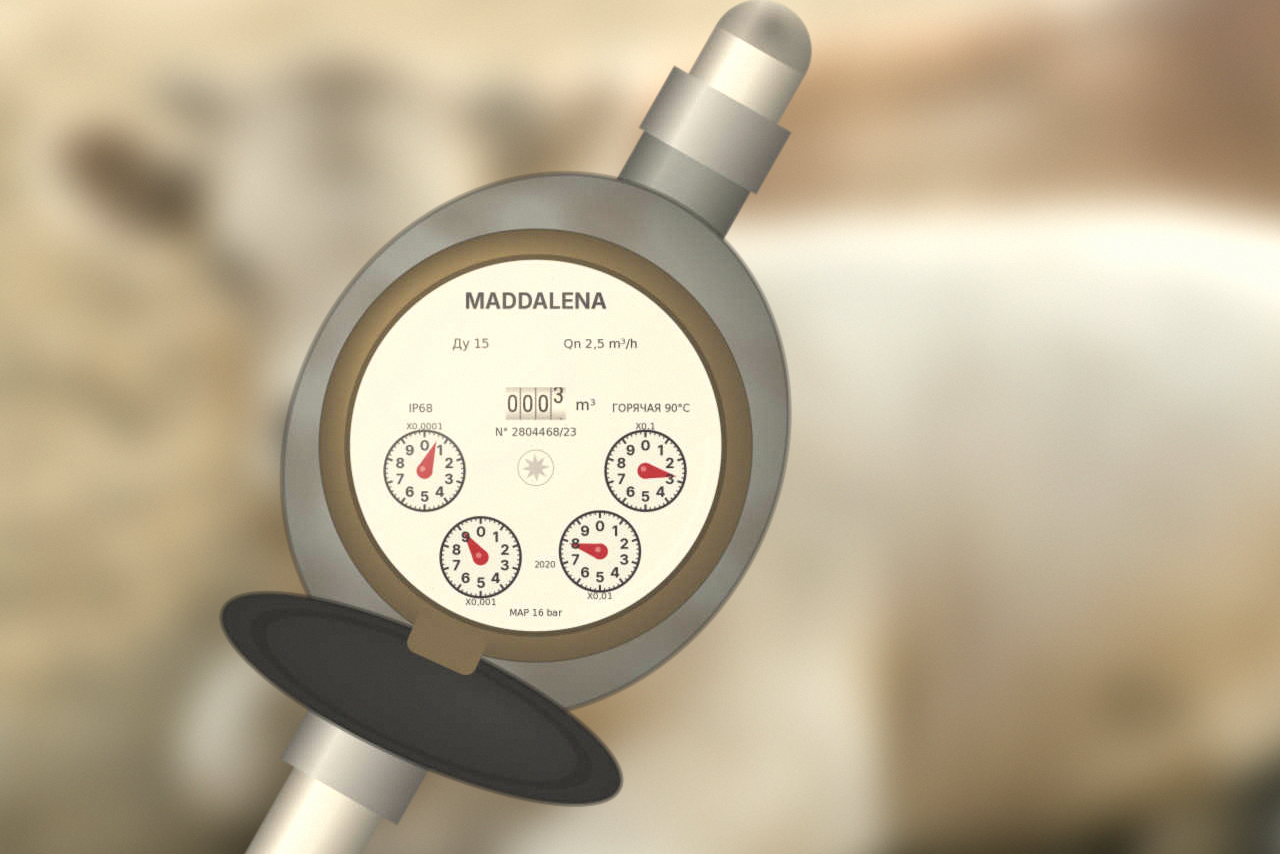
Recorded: 3.2790 (m³)
